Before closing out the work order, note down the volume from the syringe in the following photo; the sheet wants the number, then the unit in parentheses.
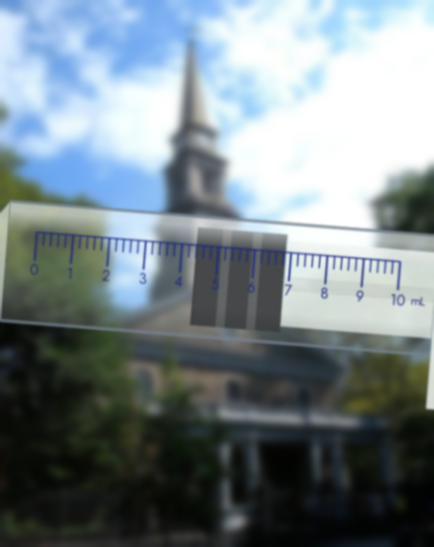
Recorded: 4.4 (mL)
